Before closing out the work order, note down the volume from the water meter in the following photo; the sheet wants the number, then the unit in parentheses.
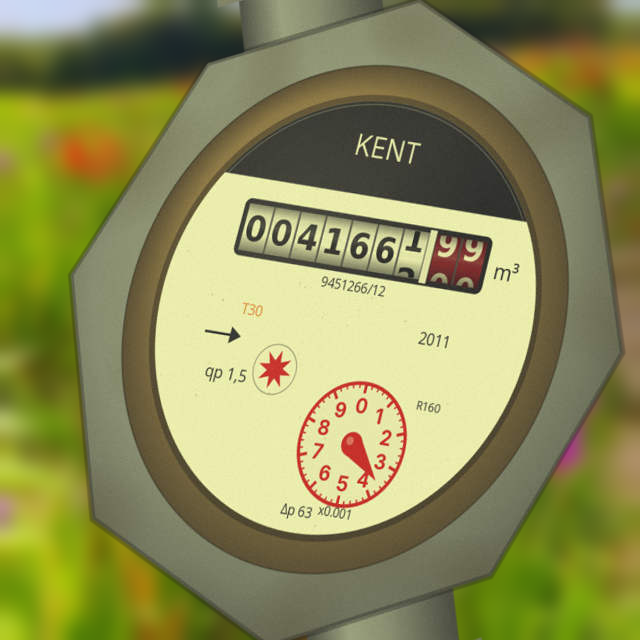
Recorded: 41661.993 (m³)
